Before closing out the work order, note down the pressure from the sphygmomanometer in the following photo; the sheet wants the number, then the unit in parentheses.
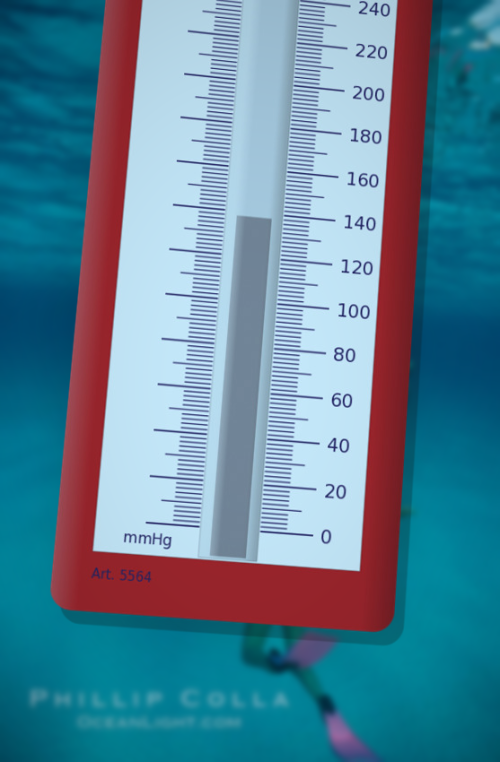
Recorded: 138 (mmHg)
